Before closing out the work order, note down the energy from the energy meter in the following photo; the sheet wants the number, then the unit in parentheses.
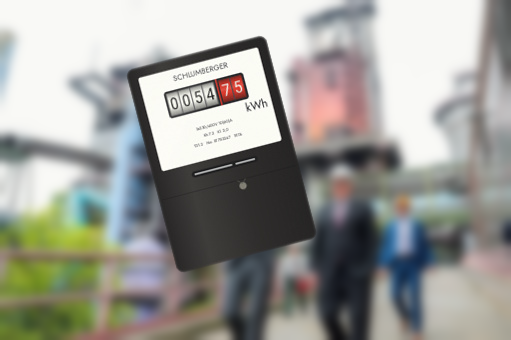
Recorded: 54.75 (kWh)
